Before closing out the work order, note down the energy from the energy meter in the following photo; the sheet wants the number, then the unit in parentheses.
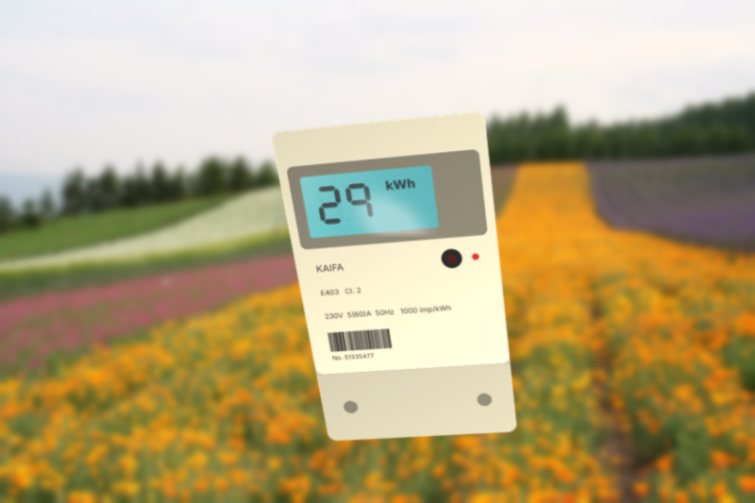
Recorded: 29 (kWh)
